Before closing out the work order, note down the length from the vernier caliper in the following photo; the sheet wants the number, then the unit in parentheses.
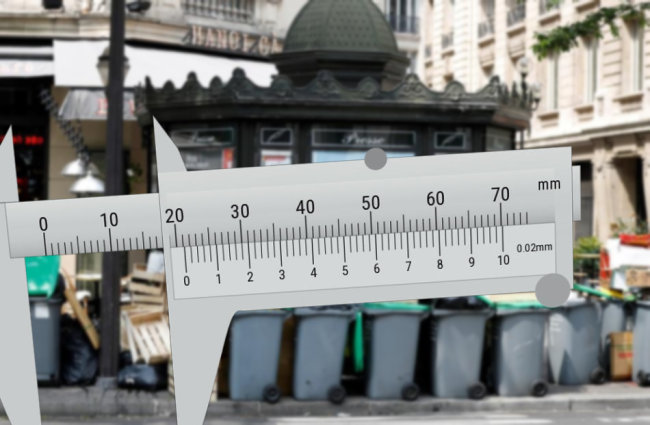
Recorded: 21.2 (mm)
